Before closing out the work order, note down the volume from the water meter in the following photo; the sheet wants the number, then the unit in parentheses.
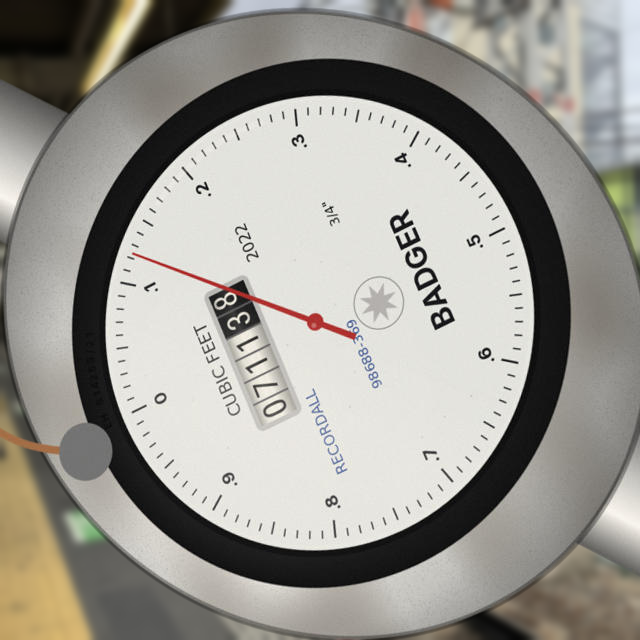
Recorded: 71138.12 (ft³)
